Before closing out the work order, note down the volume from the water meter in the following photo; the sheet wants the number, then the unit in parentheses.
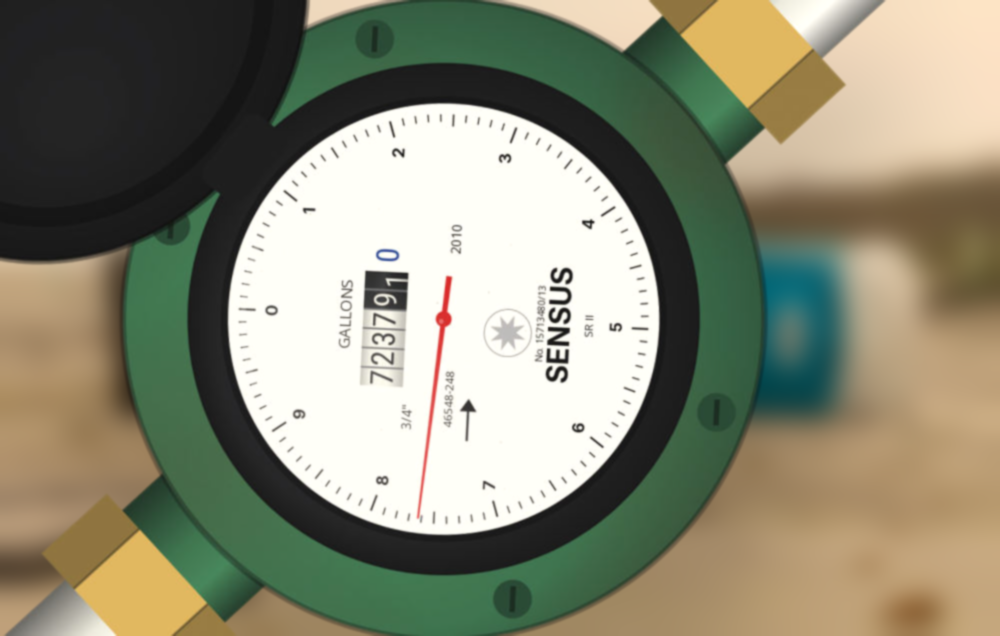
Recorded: 7237907.6 (gal)
